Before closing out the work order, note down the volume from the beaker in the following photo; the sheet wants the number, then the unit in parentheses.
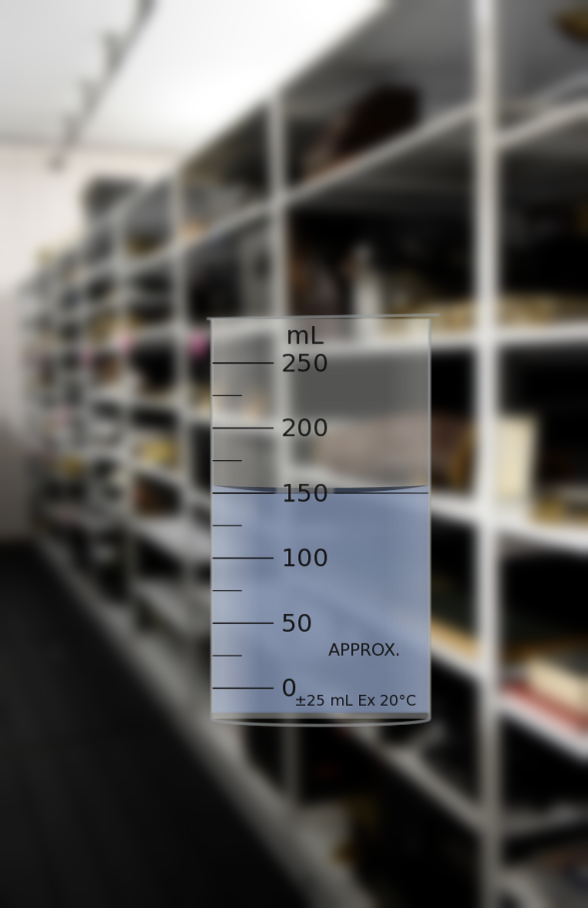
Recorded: 150 (mL)
